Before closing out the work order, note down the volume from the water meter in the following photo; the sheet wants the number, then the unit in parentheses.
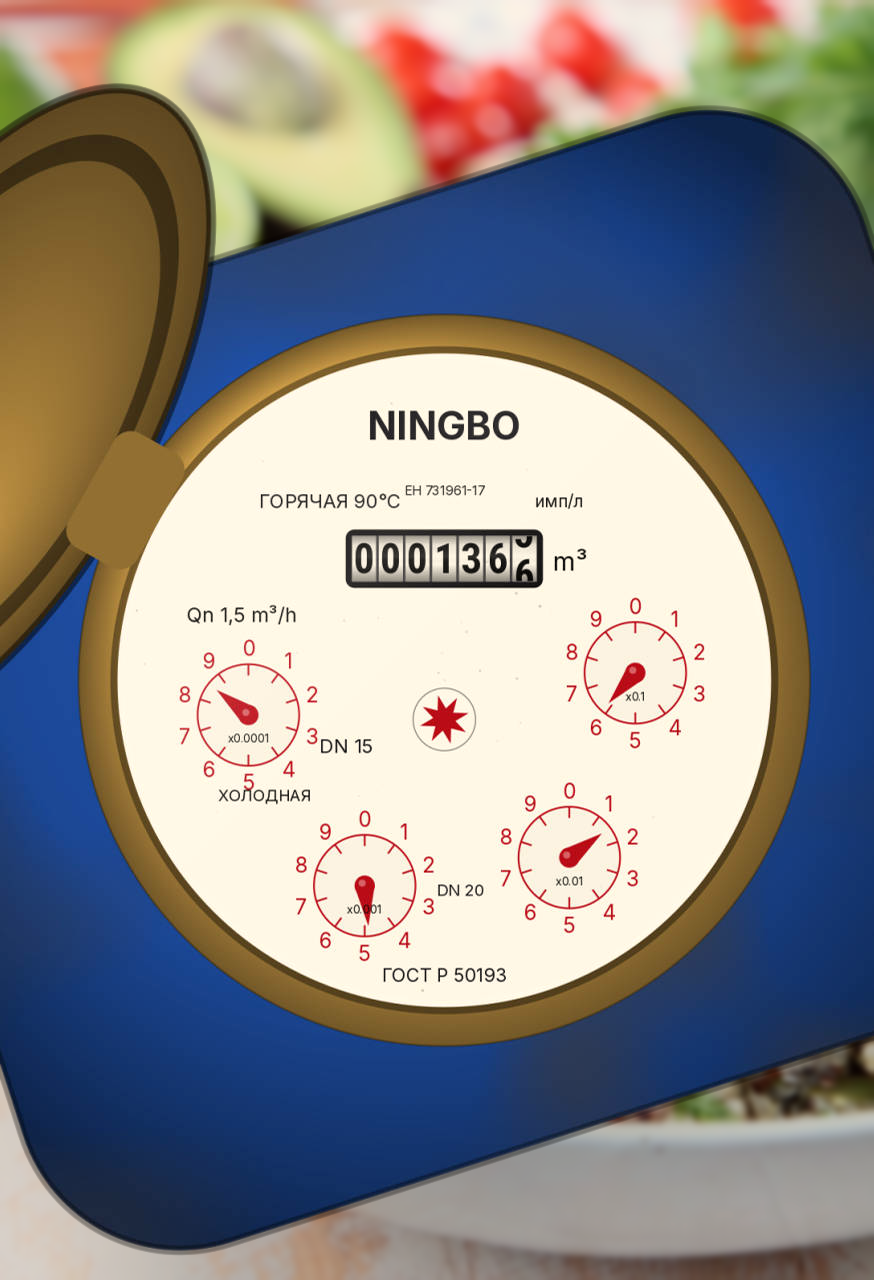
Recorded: 1365.6148 (m³)
